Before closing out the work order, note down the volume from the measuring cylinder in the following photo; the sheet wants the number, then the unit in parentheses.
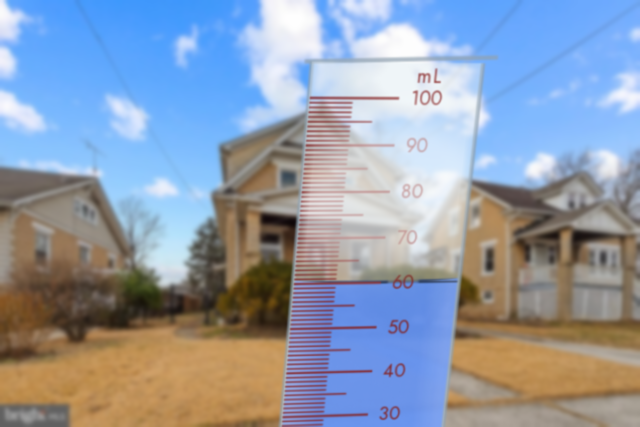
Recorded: 60 (mL)
